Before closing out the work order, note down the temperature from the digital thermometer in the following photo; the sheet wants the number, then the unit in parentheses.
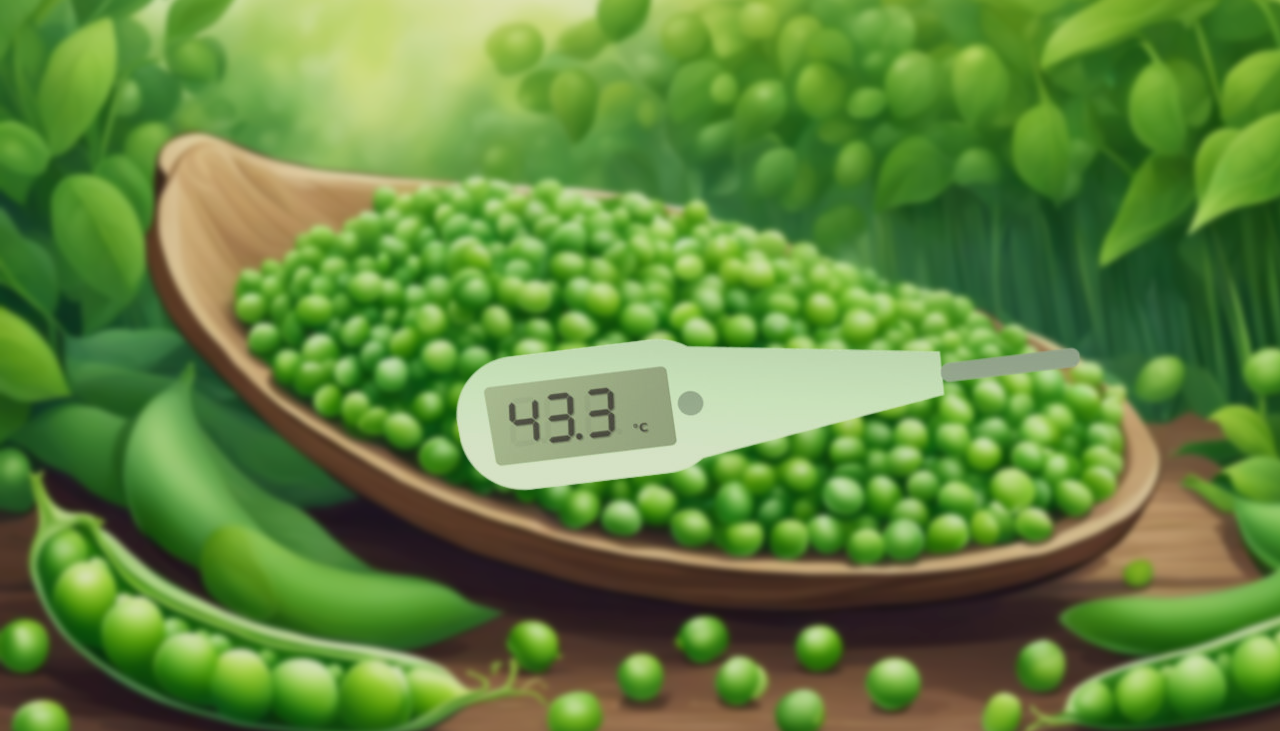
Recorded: 43.3 (°C)
